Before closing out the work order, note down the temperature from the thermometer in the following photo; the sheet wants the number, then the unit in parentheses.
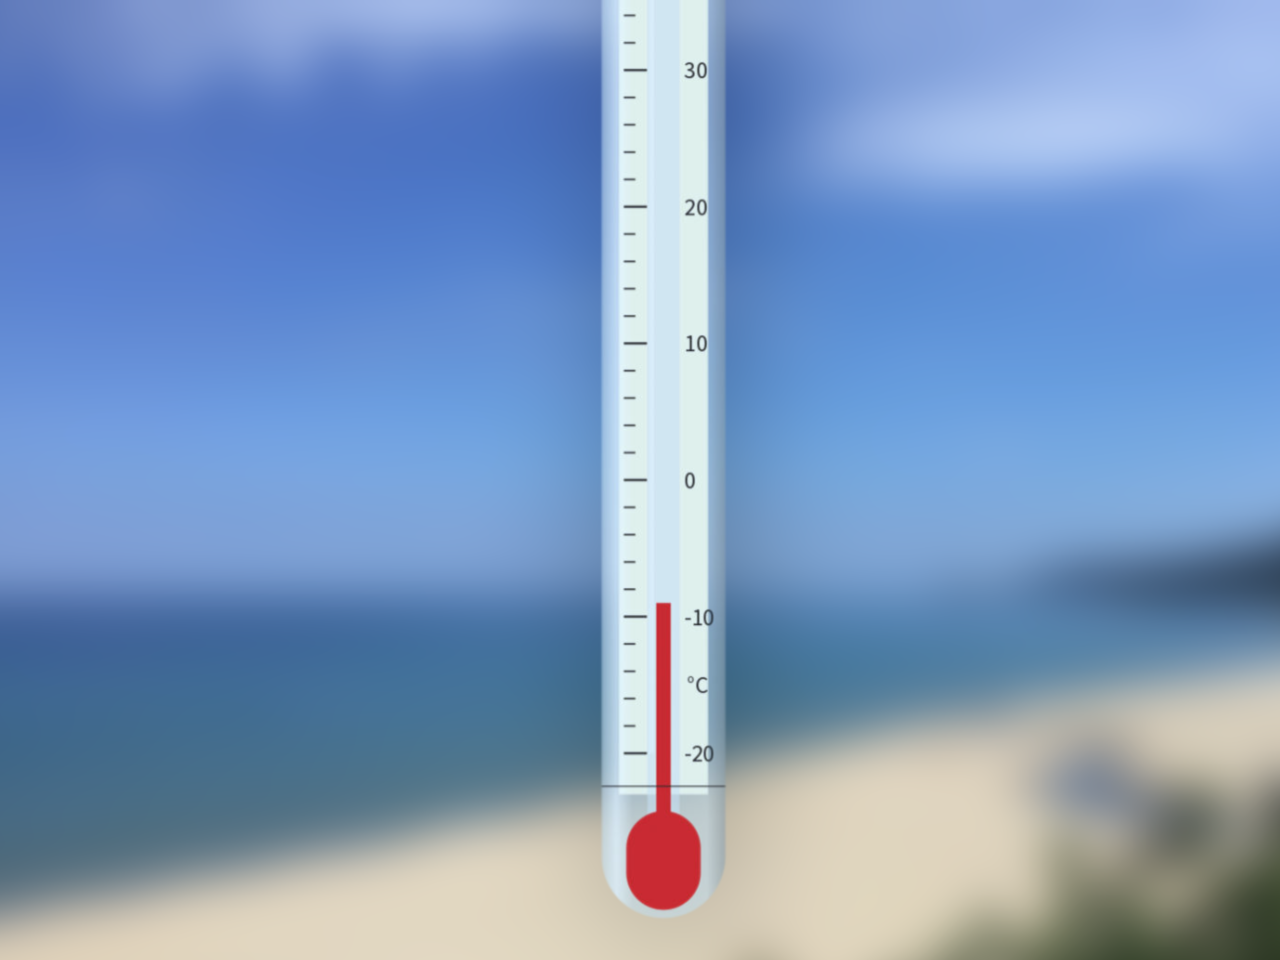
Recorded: -9 (°C)
